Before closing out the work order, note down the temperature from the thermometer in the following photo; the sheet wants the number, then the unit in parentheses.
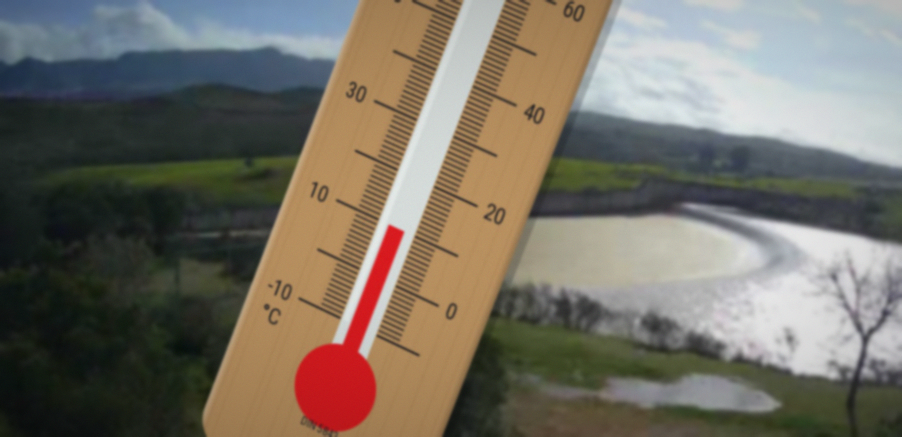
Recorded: 10 (°C)
